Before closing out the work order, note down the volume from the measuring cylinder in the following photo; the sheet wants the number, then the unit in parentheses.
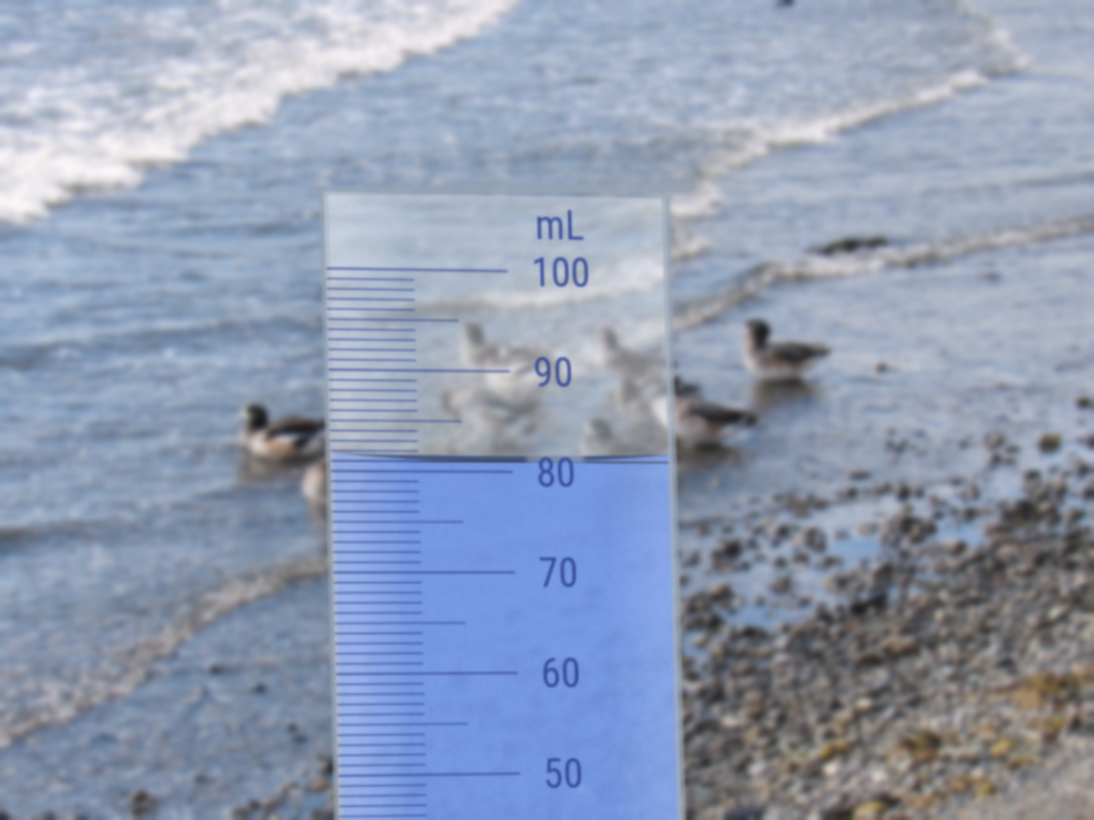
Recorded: 81 (mL)
